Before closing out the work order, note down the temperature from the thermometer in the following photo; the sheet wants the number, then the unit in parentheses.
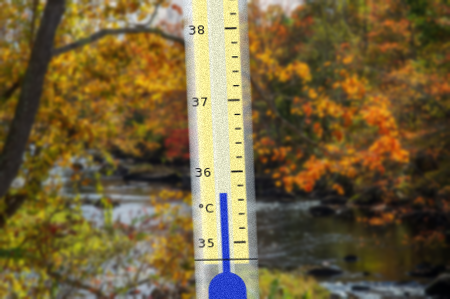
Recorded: 35.7 (°C)
